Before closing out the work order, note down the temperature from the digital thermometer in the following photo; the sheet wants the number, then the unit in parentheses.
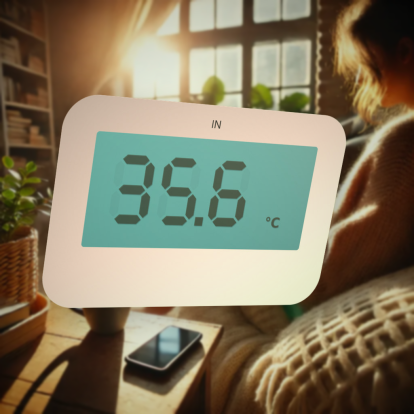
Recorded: 35.6 (°C)
